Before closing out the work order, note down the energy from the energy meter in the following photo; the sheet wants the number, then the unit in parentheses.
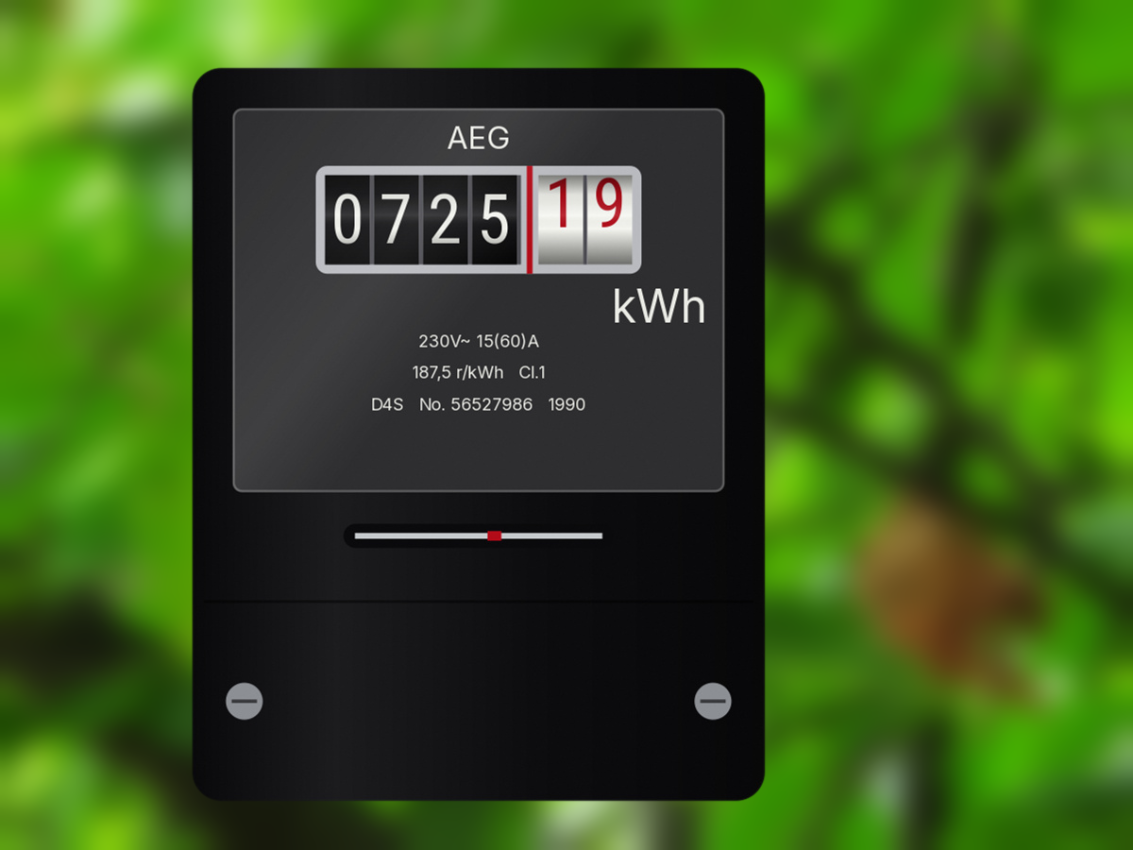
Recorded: 725.19 (kWh)
